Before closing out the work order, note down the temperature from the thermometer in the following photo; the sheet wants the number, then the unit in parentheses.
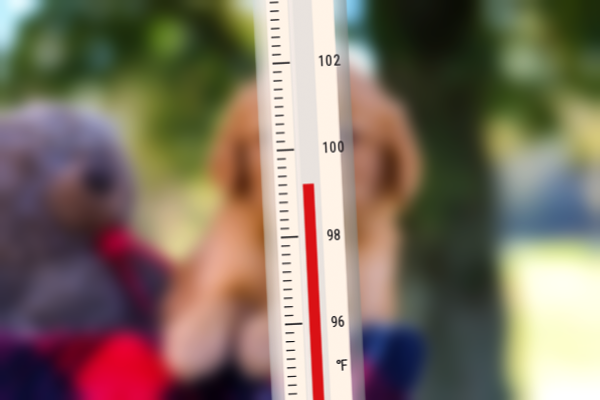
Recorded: 99.2 (°F)
